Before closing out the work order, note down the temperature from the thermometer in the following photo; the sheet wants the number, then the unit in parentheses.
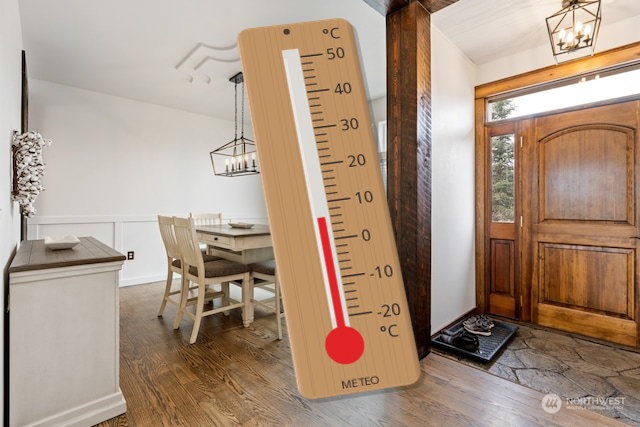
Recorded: 6 (°C)
